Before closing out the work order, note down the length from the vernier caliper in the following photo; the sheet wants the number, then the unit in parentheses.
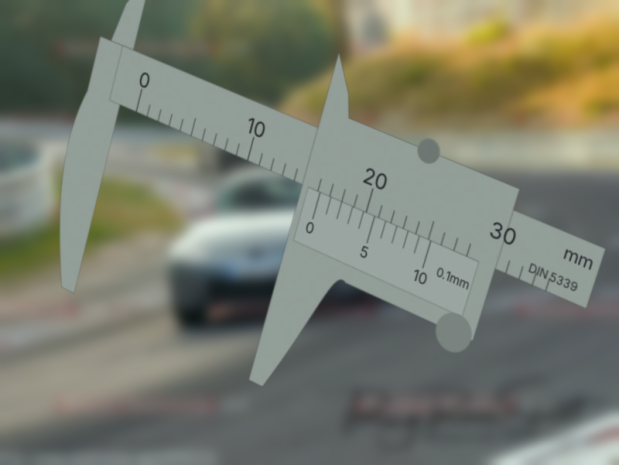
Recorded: 16.2 (mm)
